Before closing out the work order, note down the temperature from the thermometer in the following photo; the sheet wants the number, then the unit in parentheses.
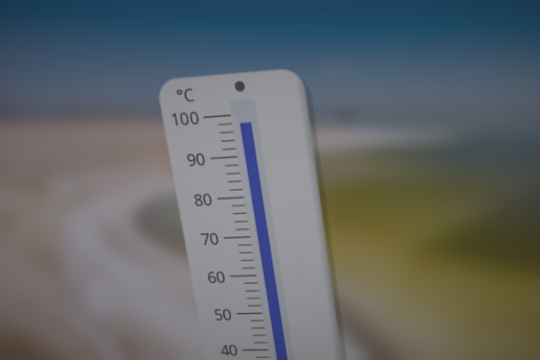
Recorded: 98 (°C)
